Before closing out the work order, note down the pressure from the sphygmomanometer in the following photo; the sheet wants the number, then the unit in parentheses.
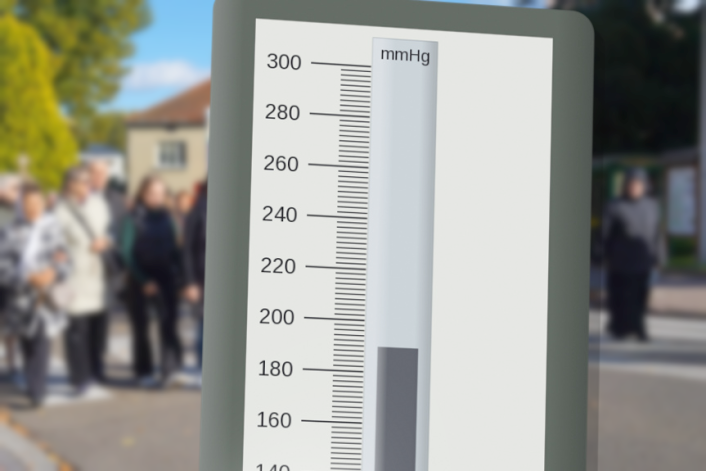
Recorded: 190 (mmHg)
